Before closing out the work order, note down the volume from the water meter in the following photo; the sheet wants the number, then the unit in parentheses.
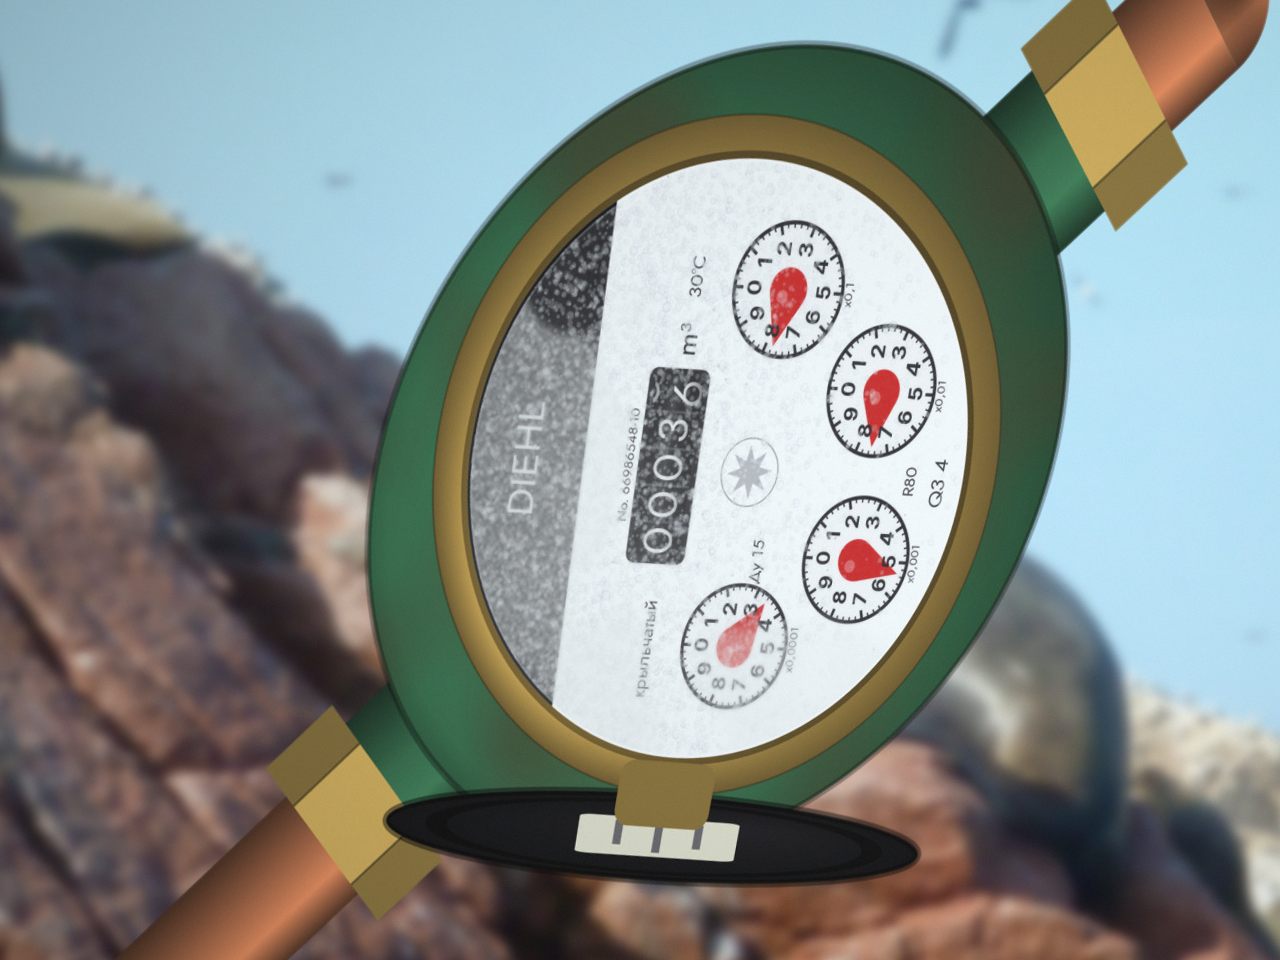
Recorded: 35.7753 (m³)
